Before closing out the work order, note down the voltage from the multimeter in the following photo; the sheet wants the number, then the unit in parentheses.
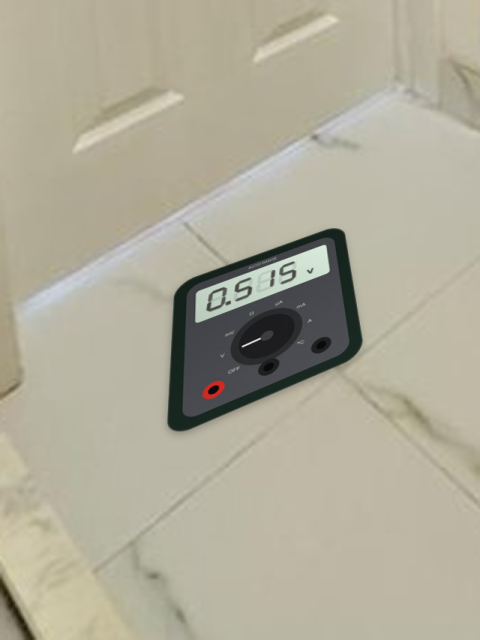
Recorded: 0.515 (V)
